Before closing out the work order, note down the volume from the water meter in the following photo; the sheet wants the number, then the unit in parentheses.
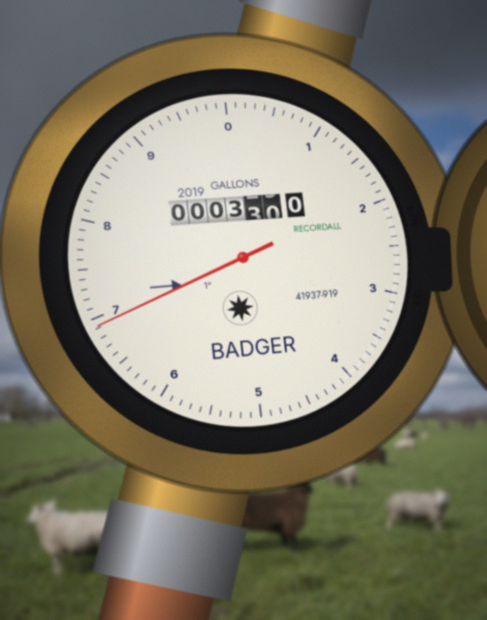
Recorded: 3296.9 (gal)
